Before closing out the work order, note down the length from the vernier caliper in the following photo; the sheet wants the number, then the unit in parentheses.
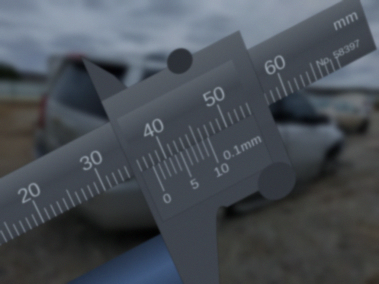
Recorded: 37.8 (mm)
